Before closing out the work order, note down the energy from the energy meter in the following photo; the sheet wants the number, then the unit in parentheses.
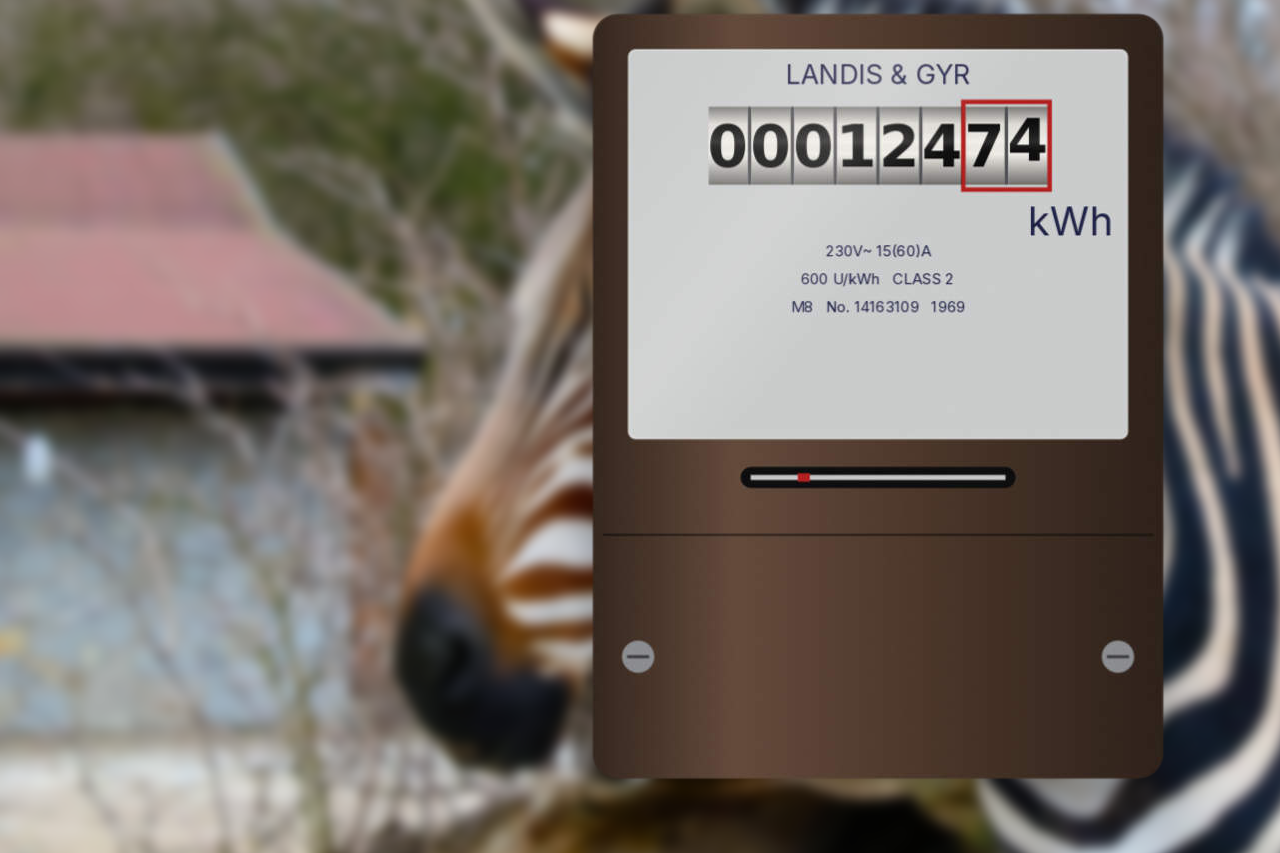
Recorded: 124.74 (kWh)
